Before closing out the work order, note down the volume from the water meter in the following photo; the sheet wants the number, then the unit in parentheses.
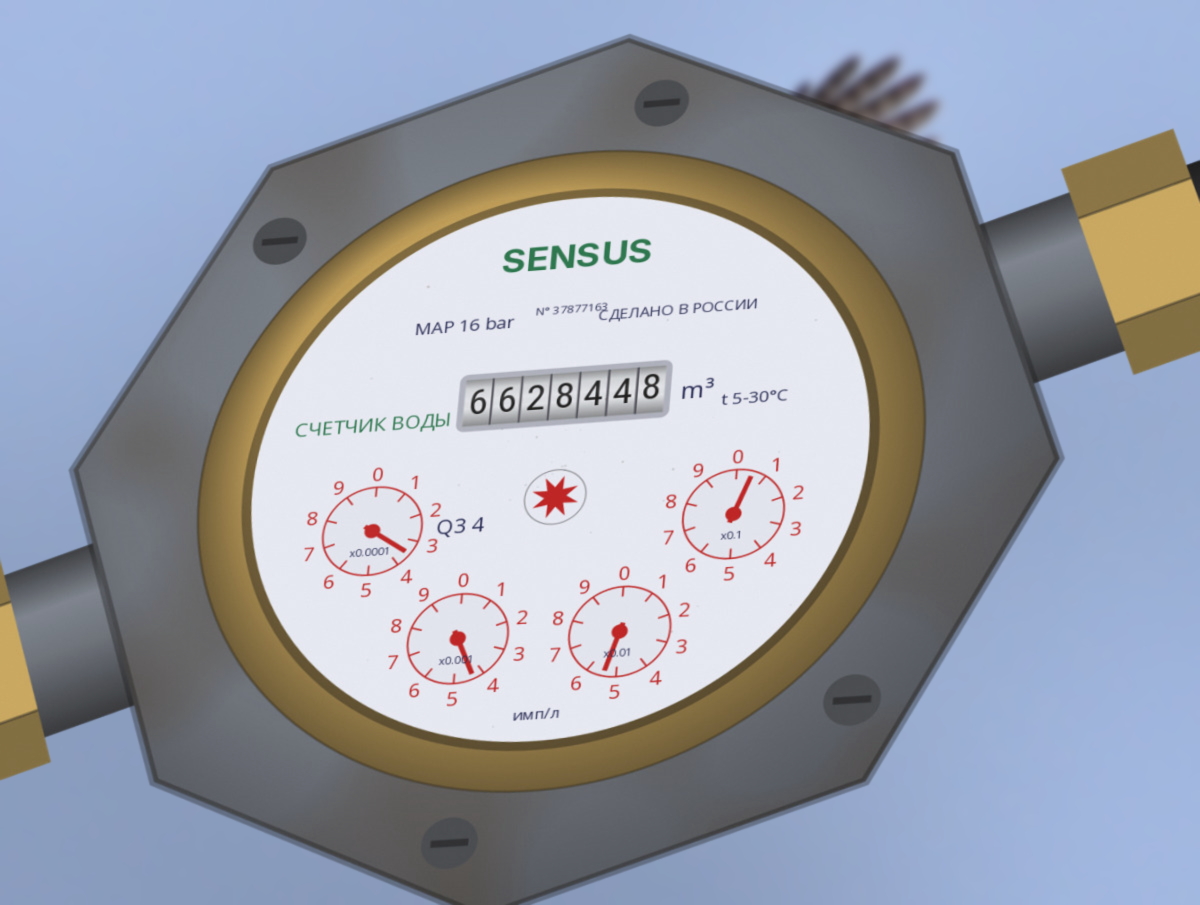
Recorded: 6628448.0543 (m³)
